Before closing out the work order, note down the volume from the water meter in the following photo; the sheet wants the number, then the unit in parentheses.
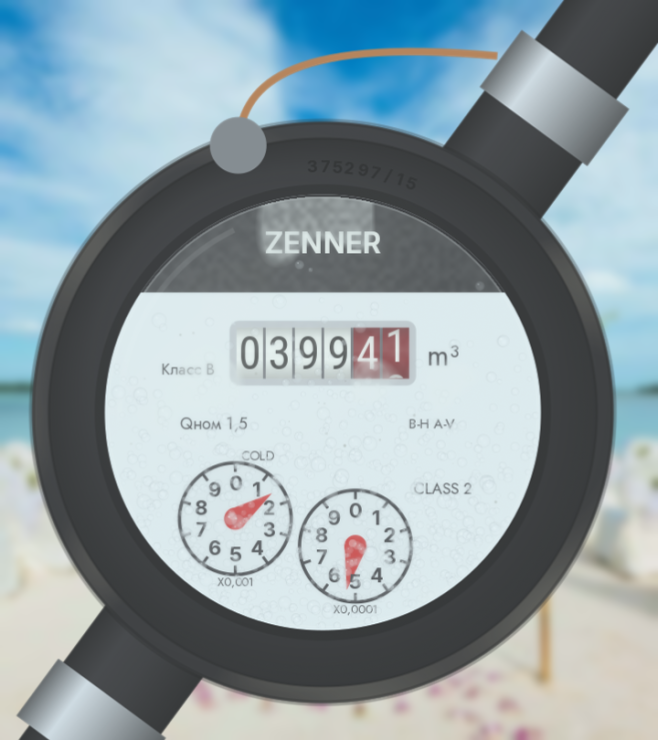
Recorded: 399.4115 (m³)
